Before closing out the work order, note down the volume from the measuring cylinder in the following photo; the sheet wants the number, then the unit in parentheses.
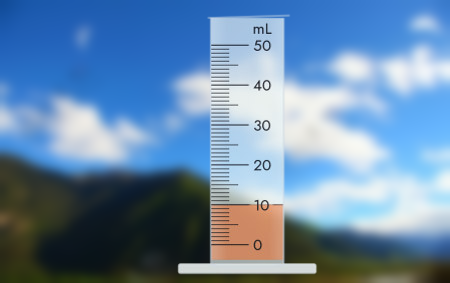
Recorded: 10 (mL)
